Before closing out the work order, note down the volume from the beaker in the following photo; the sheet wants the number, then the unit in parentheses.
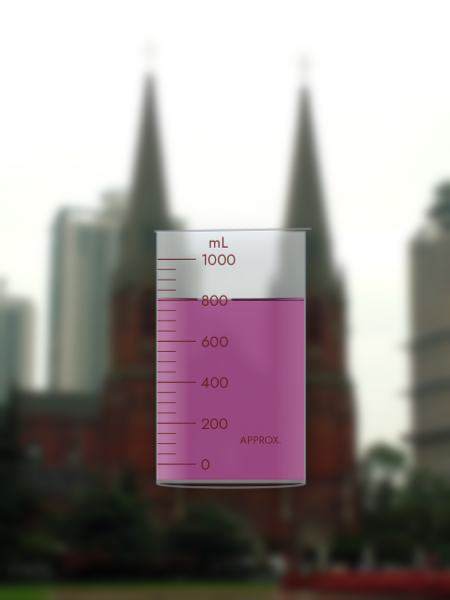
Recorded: 800 (mL)
